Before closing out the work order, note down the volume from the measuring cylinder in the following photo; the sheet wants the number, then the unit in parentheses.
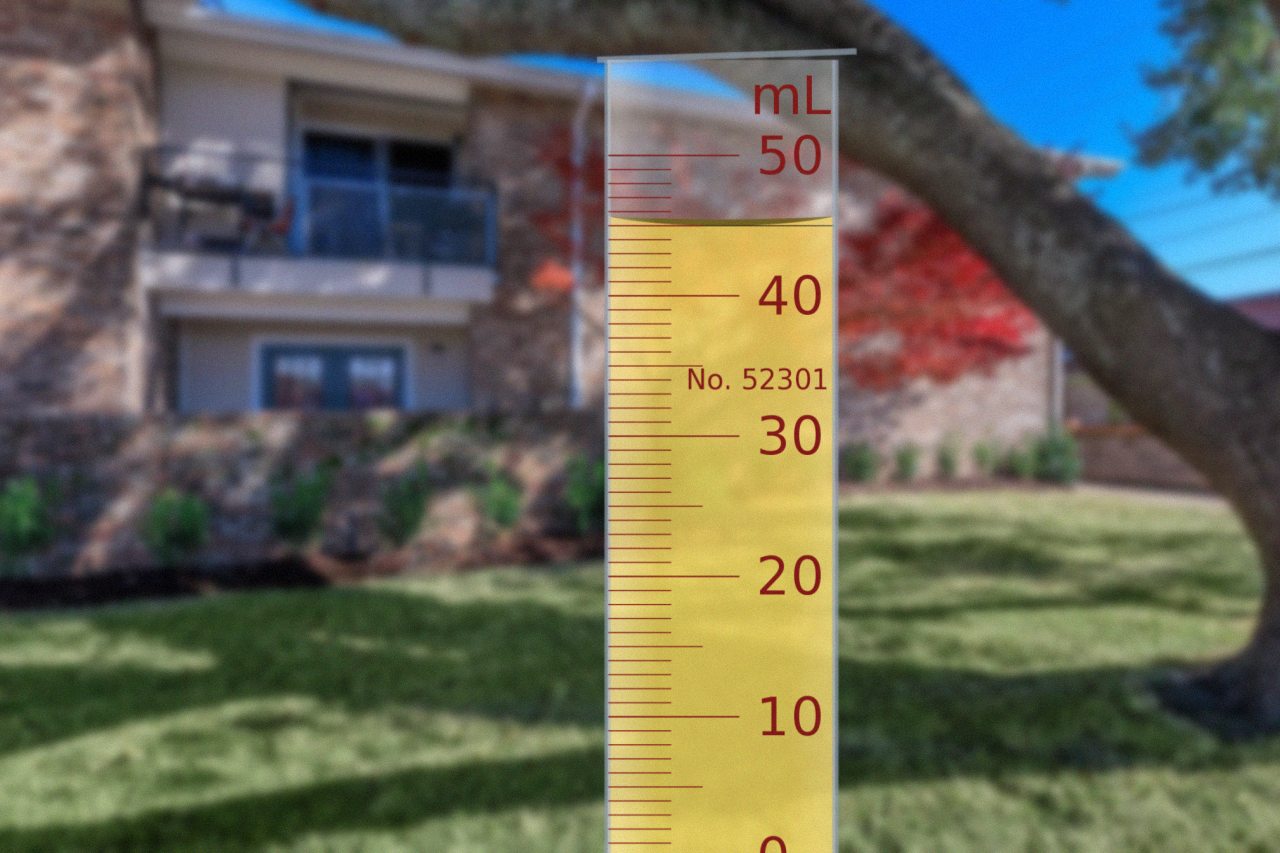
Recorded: 45 (mL)
